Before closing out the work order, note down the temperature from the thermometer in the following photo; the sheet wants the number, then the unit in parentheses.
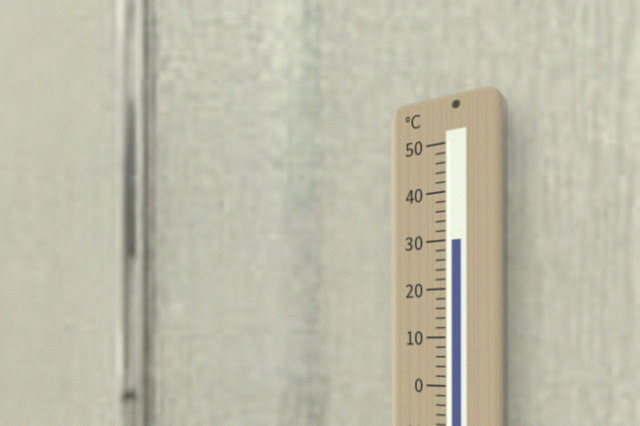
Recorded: 30 (°C)
